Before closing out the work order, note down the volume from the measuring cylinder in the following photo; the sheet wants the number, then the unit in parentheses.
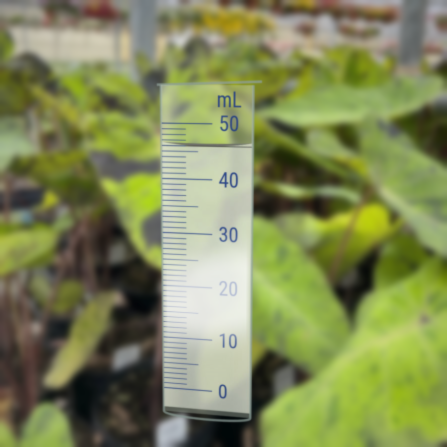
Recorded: 46 (mL)
